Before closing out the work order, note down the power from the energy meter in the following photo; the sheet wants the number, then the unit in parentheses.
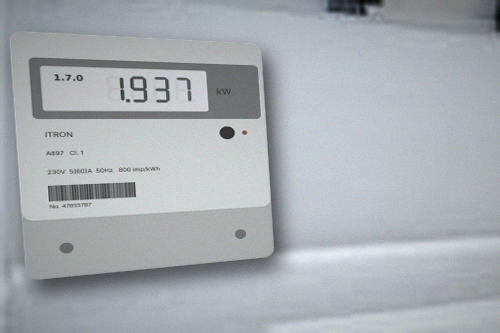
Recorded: 1.937 (kW)
